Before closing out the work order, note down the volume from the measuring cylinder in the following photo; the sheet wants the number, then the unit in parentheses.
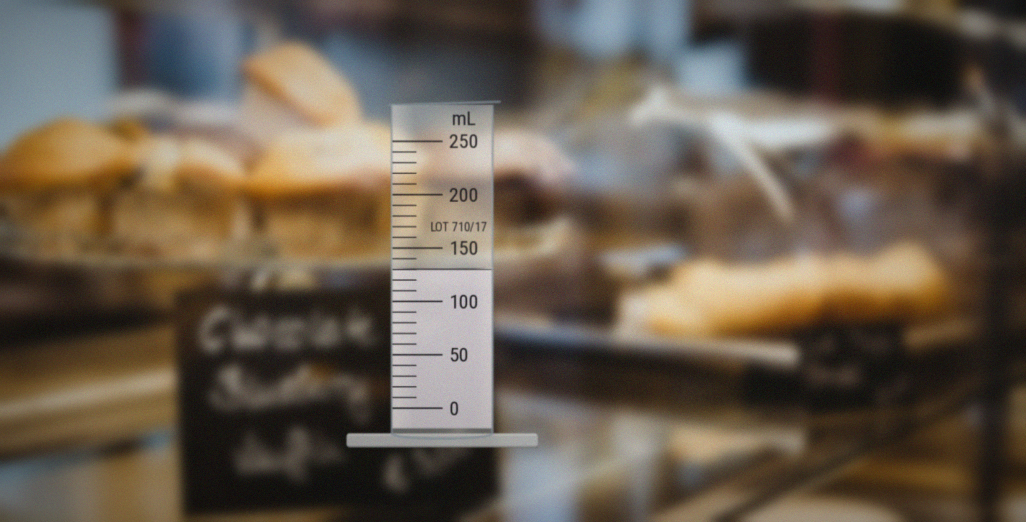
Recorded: 130 (mL)
